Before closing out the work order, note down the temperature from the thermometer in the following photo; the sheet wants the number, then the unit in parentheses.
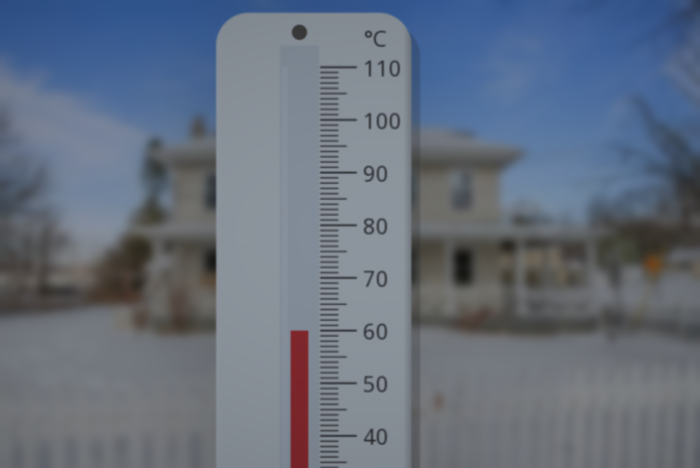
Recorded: 60 (°C)
